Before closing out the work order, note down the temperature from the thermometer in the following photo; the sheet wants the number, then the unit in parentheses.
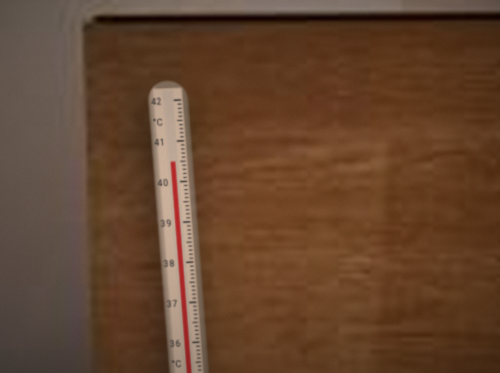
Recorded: 40.5 (°C)
